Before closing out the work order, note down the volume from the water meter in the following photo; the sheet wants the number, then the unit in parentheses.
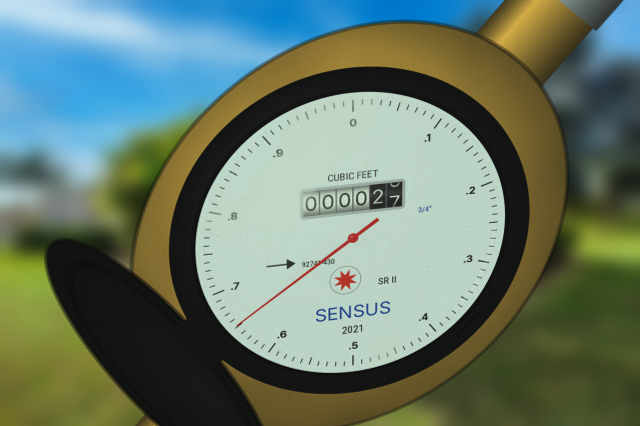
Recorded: 26.65 (ft³)
